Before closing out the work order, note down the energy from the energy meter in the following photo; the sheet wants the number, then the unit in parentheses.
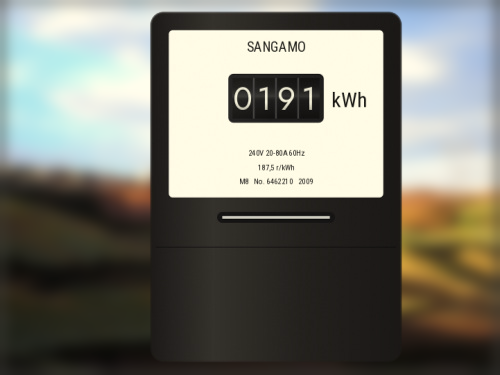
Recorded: 191 (kWh)
